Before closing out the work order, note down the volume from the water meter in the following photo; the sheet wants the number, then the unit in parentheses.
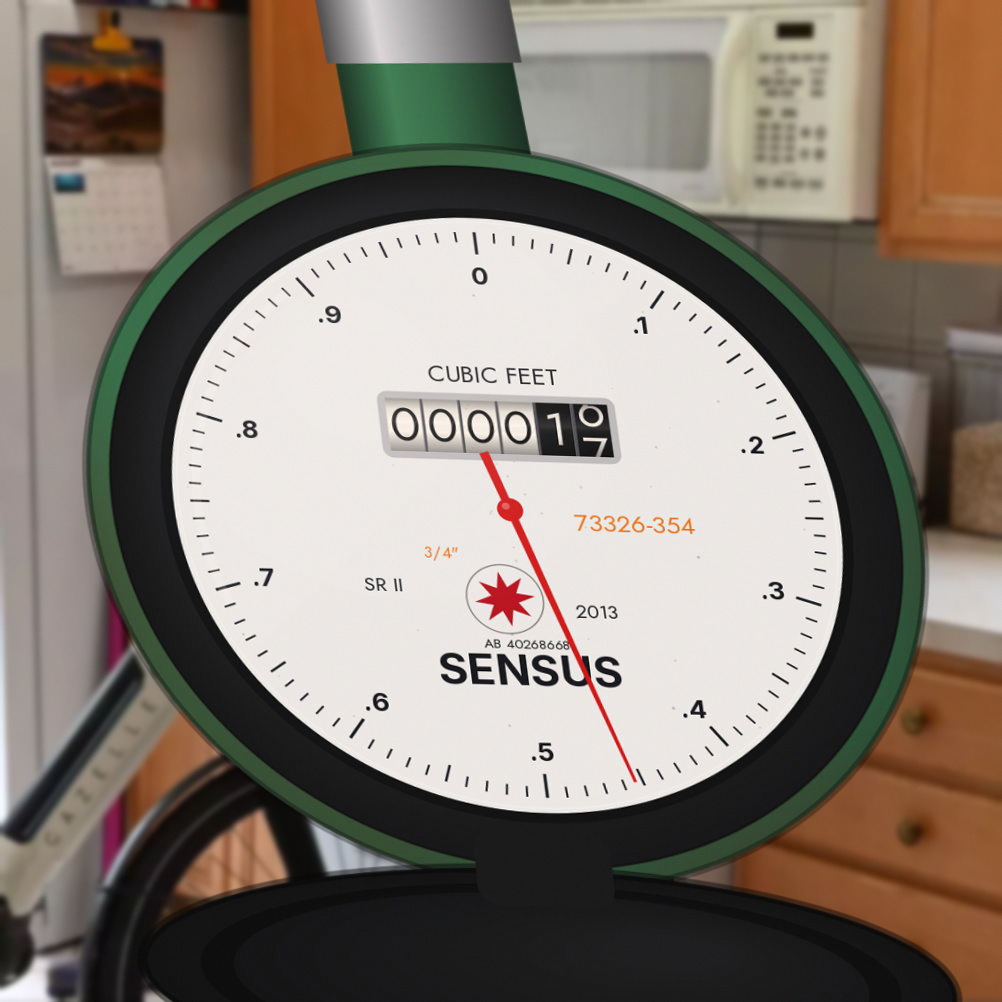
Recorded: 16.45 (ft³)
